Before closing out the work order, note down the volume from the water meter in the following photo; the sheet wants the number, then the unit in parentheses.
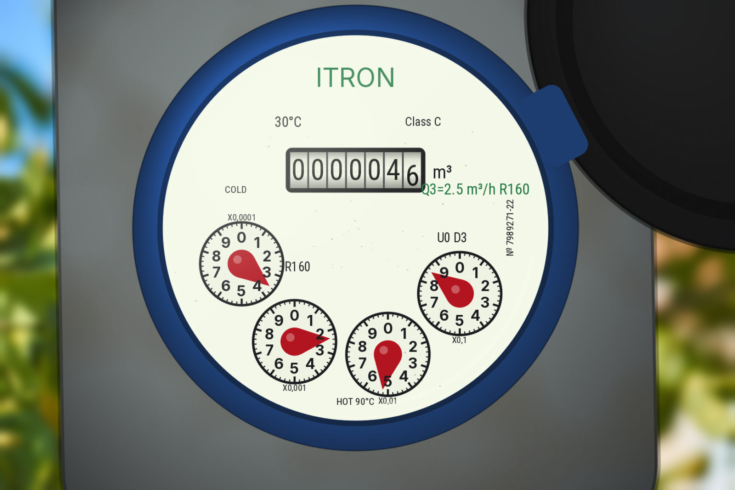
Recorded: 45.8523 (m³)
